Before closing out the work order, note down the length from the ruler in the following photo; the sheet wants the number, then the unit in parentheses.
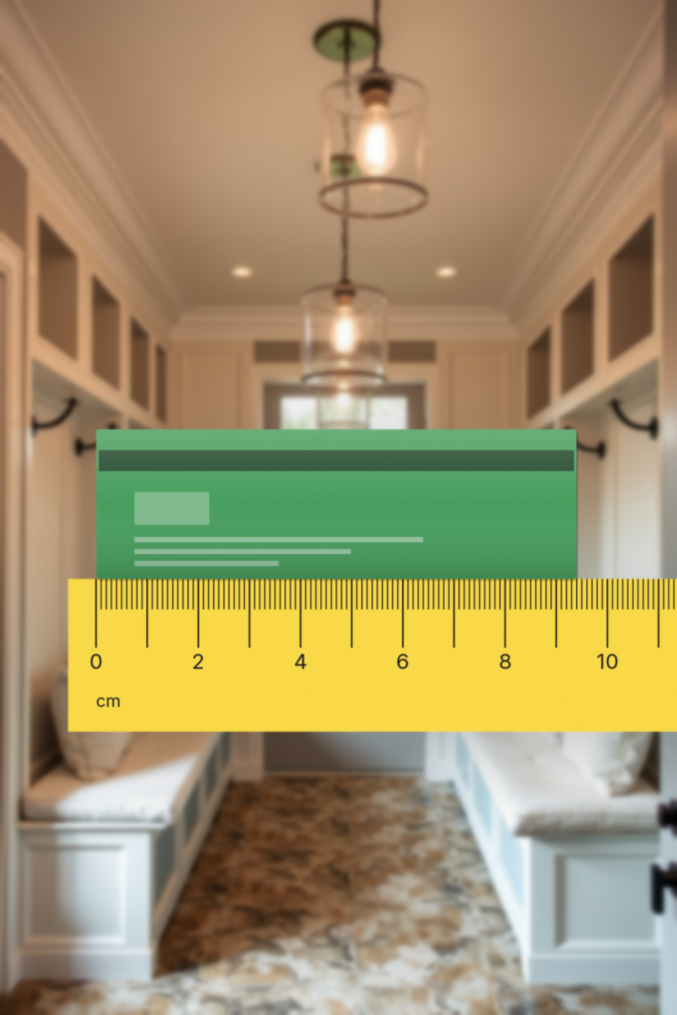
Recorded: 9.4 (cm)
